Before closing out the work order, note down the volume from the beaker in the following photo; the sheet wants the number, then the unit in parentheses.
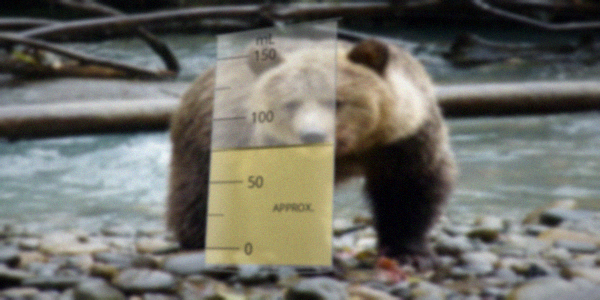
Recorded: 75 (mL)
